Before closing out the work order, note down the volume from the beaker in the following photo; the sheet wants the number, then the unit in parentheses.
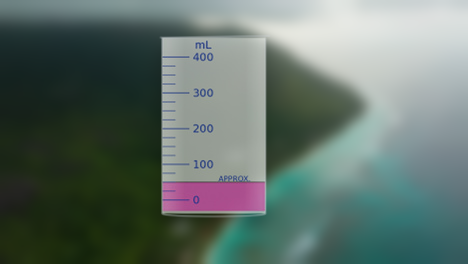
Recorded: 50 (mL)
